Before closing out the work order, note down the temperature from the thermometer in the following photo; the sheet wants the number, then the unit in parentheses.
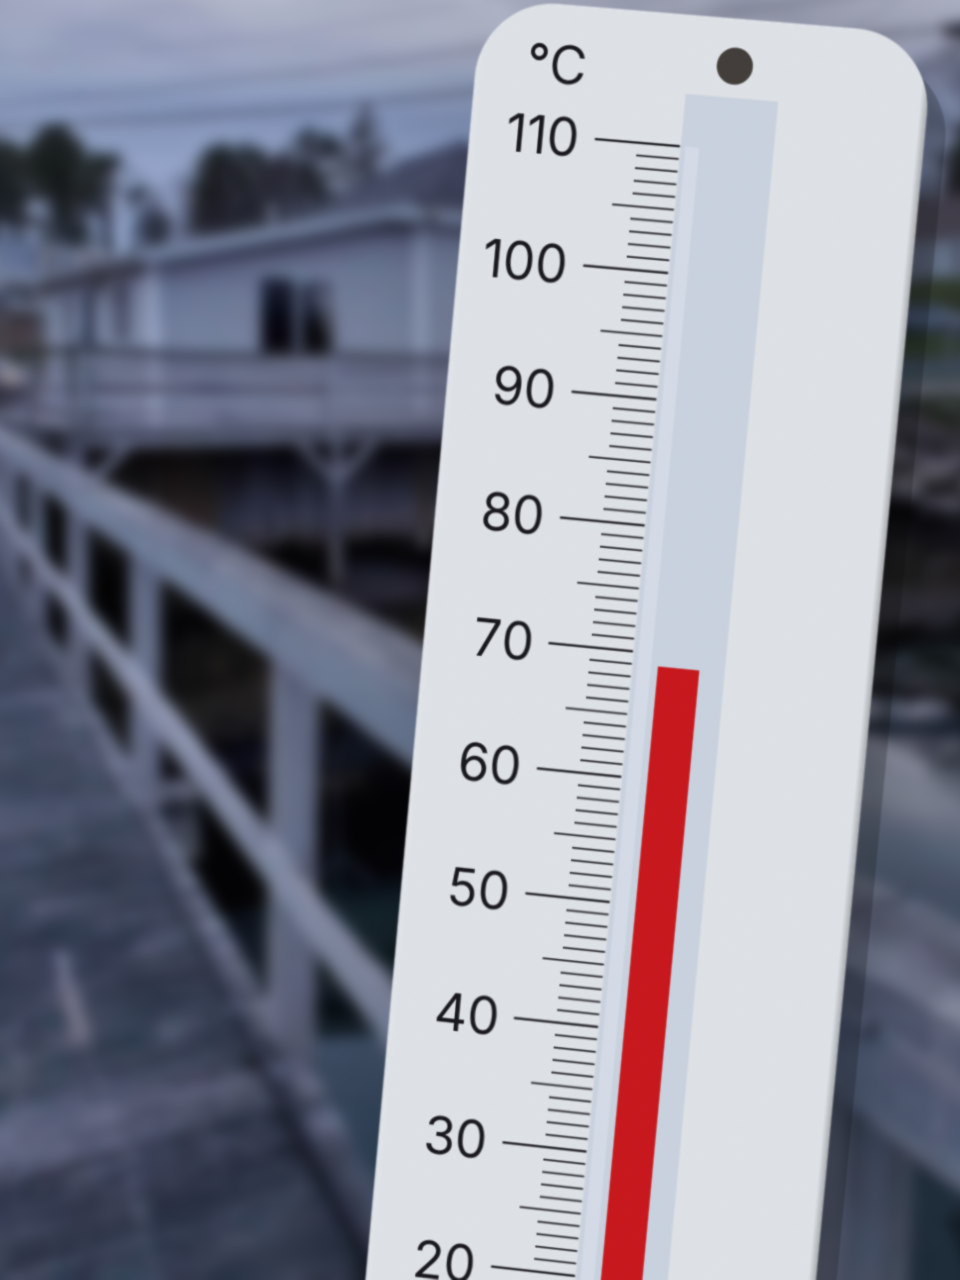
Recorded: 69 (°C)
